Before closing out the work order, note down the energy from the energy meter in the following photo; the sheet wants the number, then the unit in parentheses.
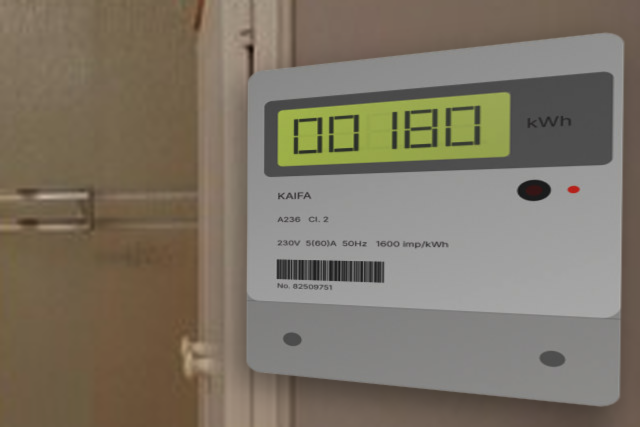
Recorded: 180 (kWh)
